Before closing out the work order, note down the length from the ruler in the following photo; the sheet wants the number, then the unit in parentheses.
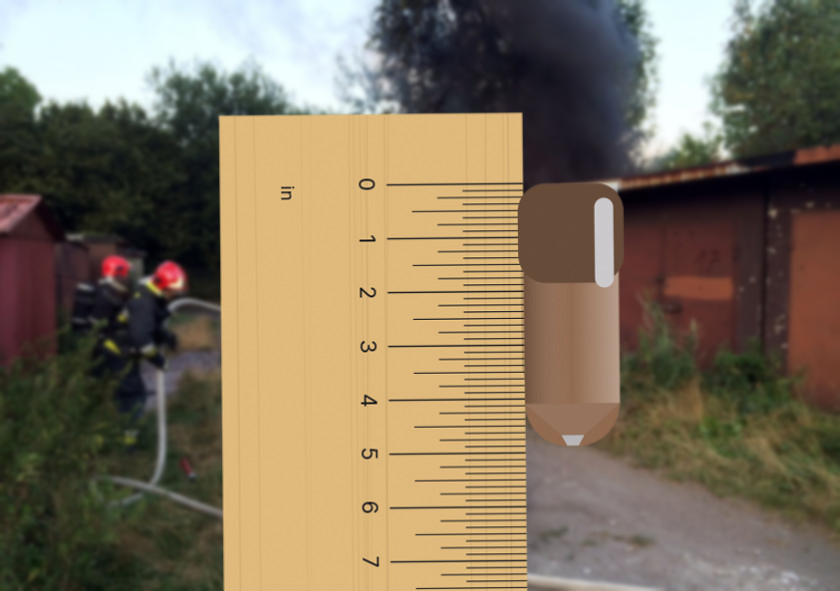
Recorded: 4.875 (in)
